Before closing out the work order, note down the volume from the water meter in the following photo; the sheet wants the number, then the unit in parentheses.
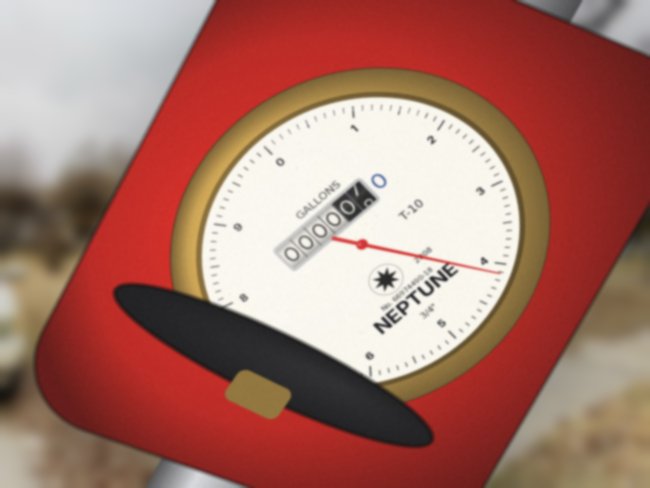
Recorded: 74.1 (gal)
